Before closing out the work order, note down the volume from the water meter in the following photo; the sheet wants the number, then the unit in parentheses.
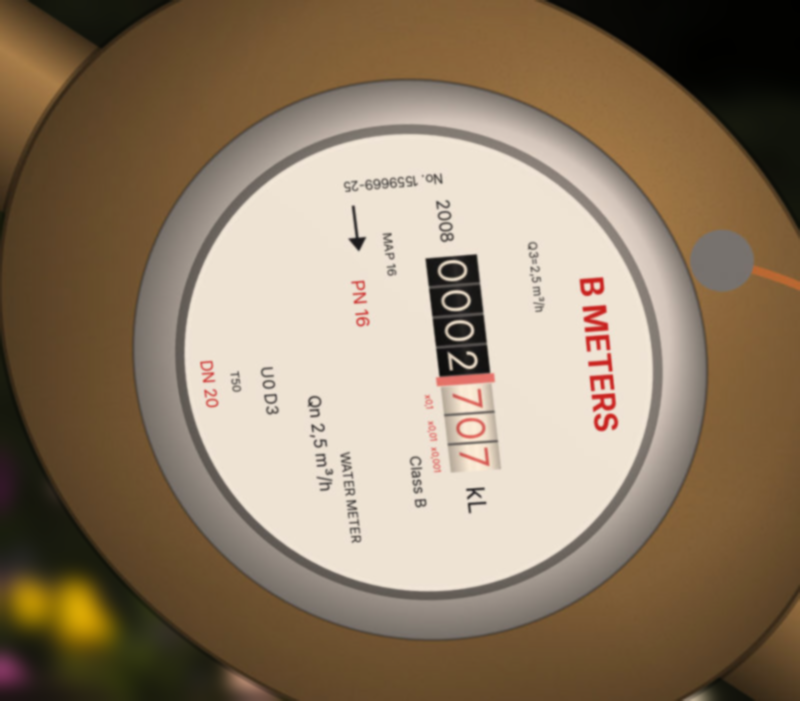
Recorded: 2.707 (kL)
